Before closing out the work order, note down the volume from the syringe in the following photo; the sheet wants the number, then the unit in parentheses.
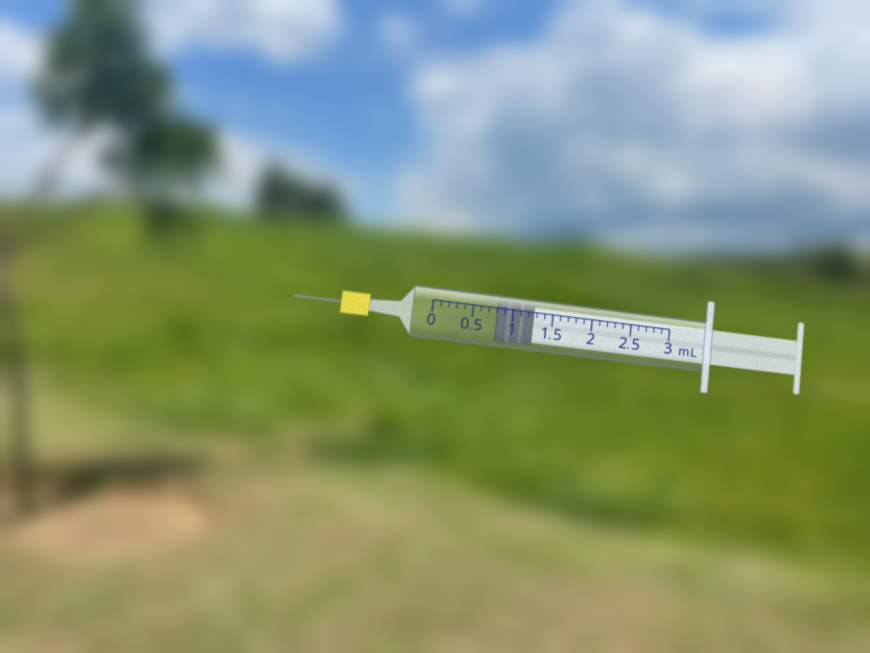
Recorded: 0.8 (mL)
